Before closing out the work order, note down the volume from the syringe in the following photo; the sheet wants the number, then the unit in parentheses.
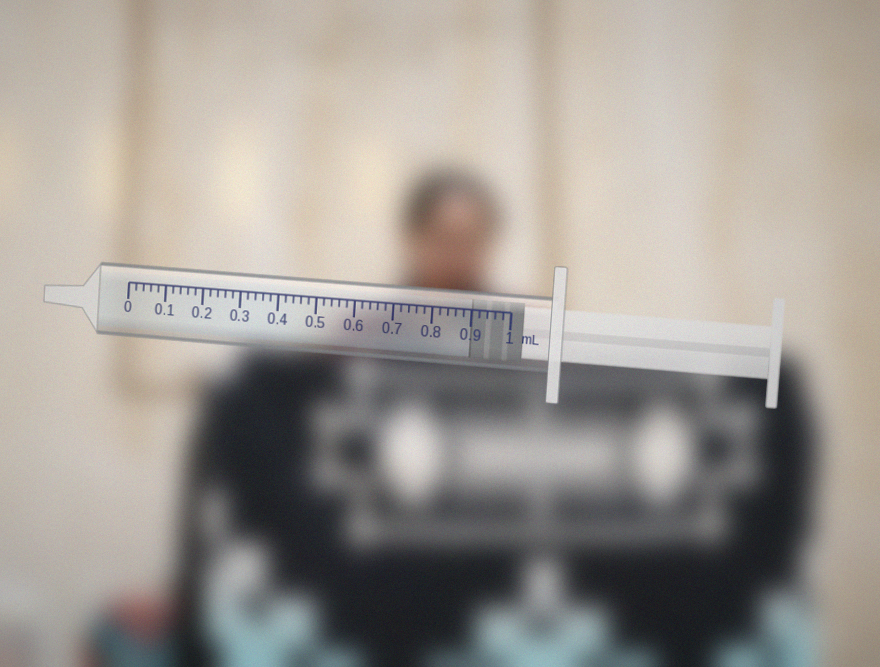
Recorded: 0.9 (mL)
